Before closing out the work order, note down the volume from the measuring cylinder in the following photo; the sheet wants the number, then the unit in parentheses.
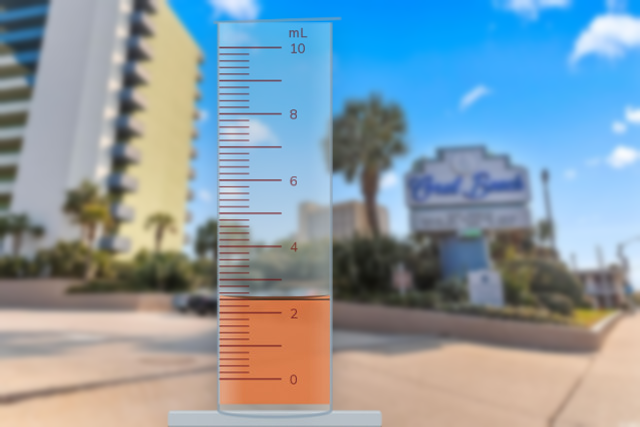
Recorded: 2.4 (mL)
